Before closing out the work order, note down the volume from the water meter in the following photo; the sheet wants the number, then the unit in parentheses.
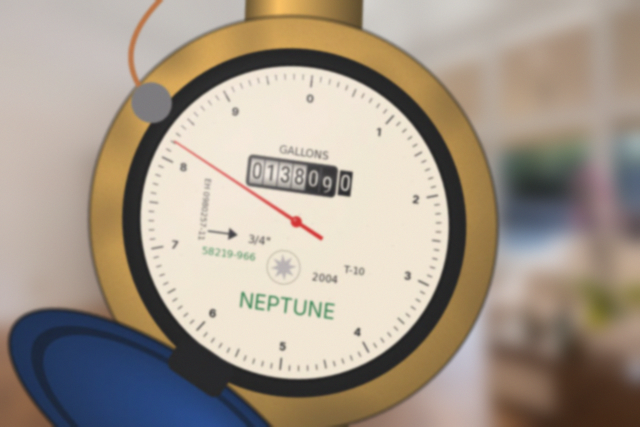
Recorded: 138088.2 (gal)
